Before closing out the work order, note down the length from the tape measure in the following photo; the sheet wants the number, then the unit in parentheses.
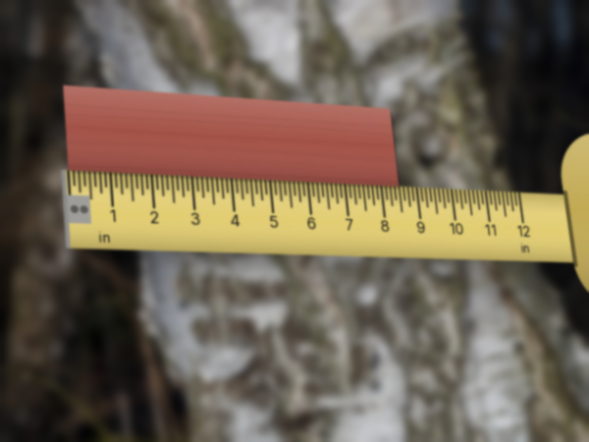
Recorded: 8.5 (in)
